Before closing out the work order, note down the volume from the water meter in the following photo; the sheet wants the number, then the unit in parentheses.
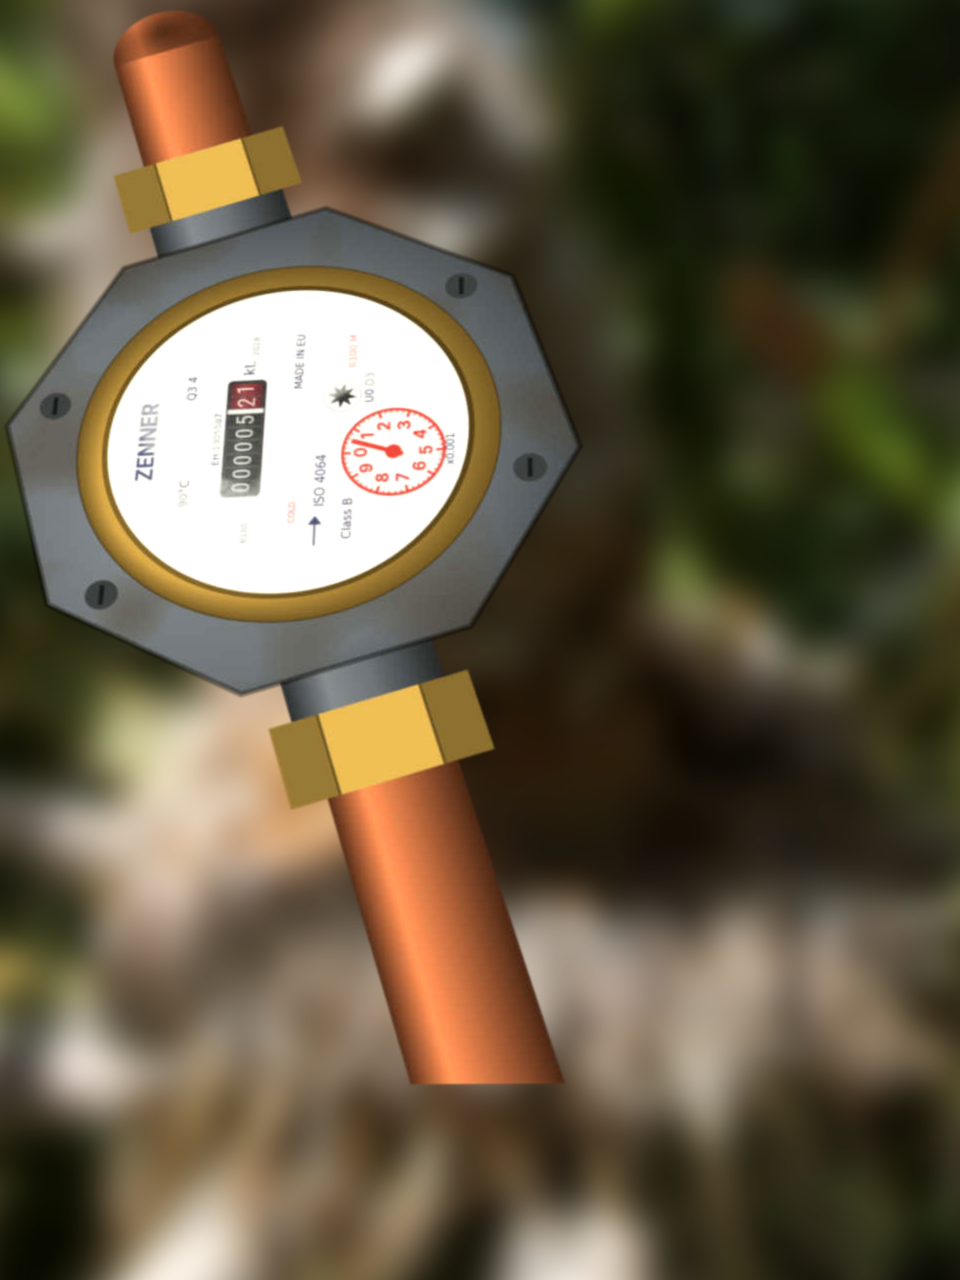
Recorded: 5.210 (kL)
